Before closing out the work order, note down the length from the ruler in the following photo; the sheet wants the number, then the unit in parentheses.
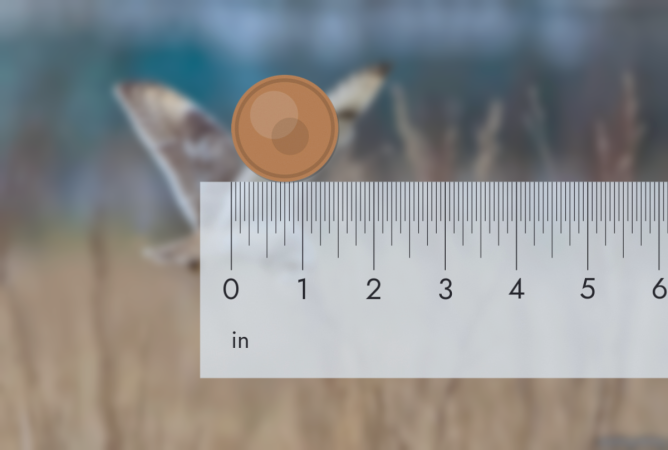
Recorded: 1.5 (in)
